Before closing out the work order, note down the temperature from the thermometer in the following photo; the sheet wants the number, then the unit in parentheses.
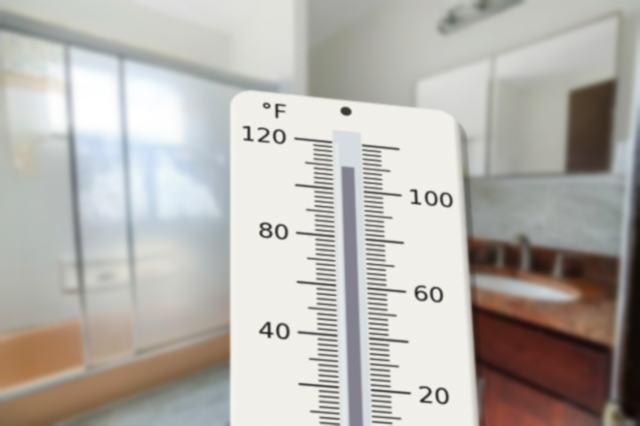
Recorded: 110 (°F)
